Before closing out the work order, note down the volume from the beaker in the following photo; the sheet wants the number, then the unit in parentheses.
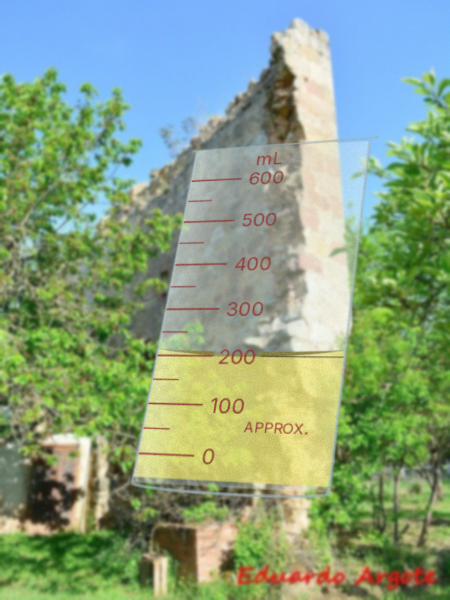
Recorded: 200 (mL)
